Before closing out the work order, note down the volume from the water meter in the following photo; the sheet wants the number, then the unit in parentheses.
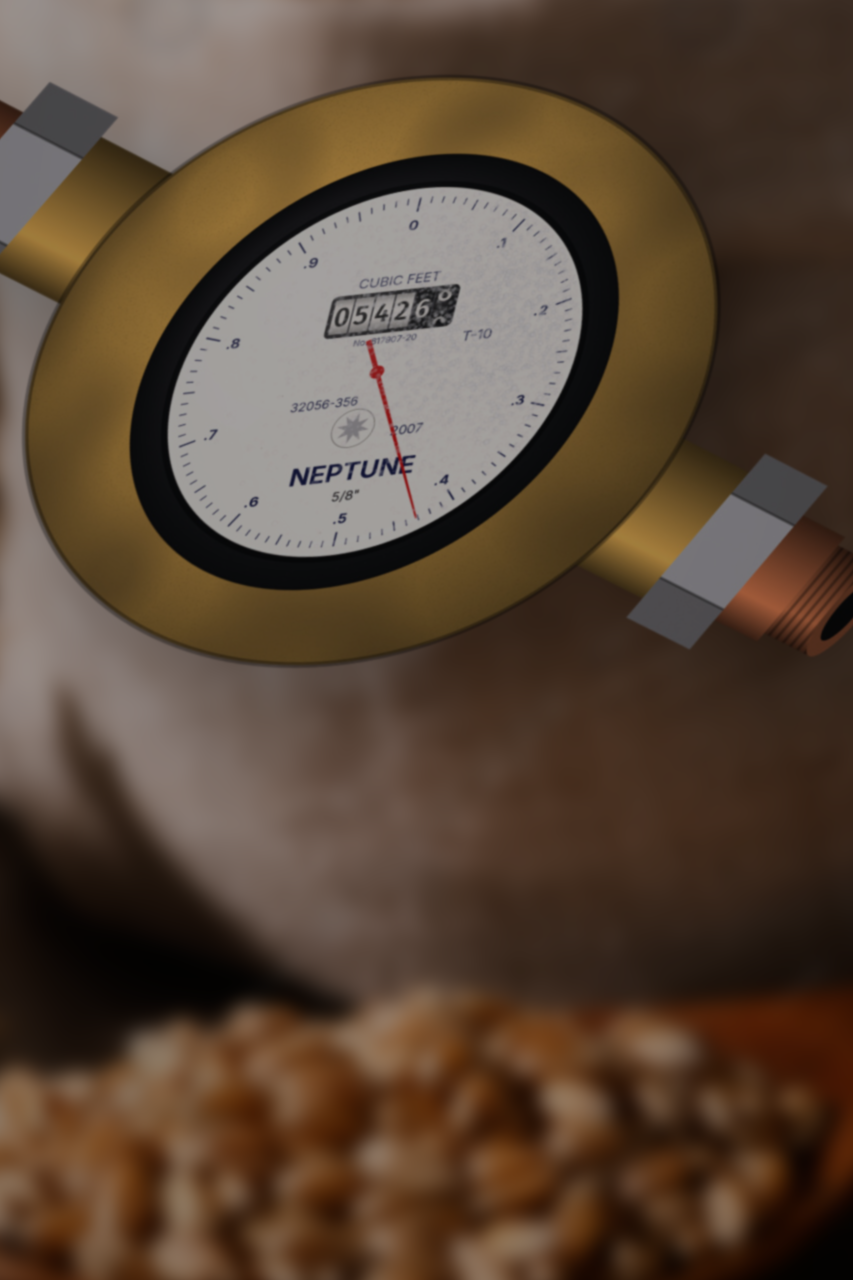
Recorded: 54268.43 (ft³)
